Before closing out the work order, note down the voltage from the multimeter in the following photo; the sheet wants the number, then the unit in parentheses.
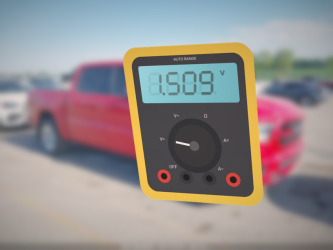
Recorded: 1.509 (V)
